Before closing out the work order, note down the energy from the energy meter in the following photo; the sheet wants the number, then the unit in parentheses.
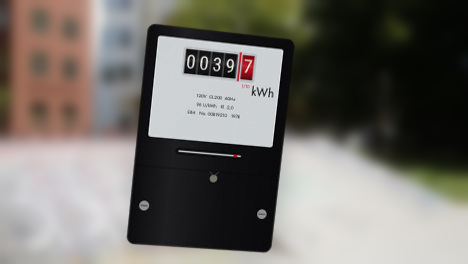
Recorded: 39.7 (kWh)
